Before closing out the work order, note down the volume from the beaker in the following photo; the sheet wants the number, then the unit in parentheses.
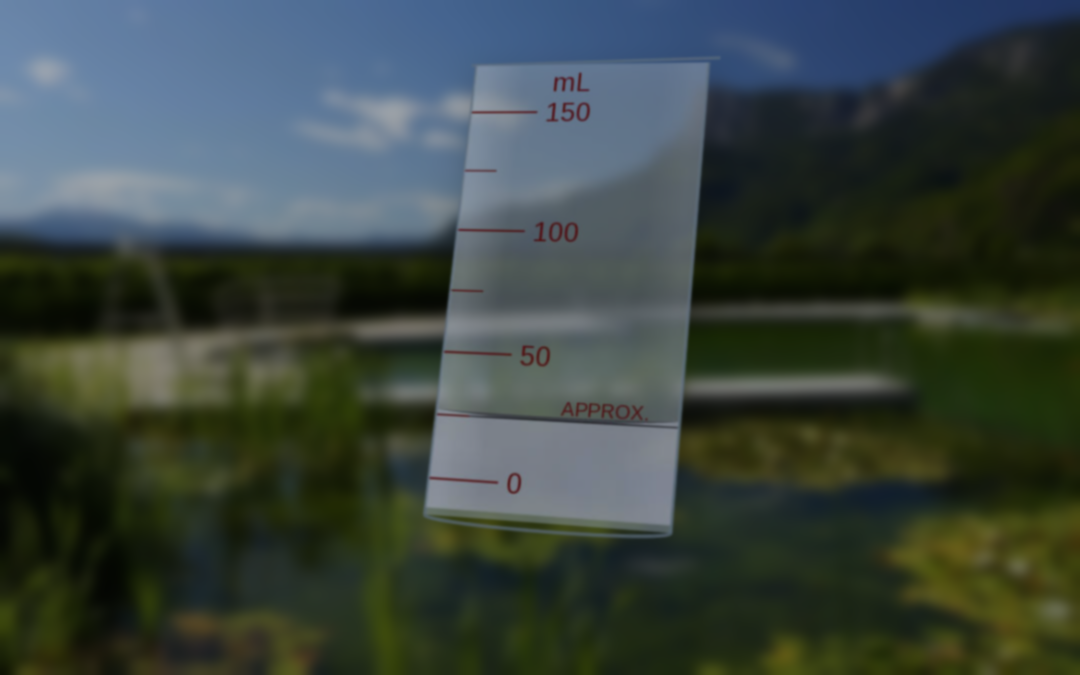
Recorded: 25 (mL)
